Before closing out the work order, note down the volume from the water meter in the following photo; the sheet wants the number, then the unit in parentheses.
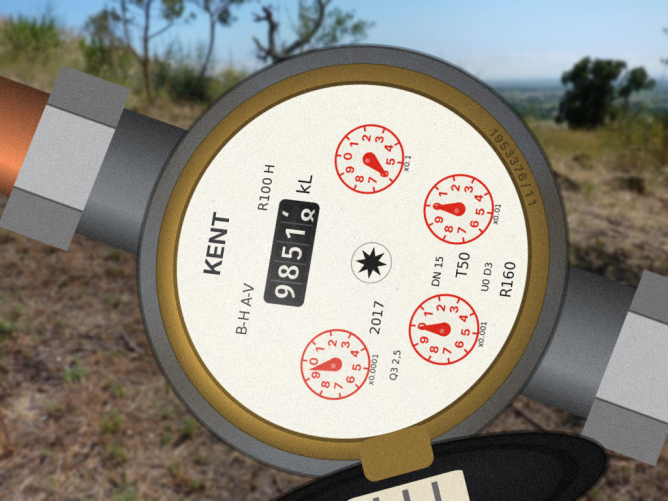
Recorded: 98517.5999 (kL)
